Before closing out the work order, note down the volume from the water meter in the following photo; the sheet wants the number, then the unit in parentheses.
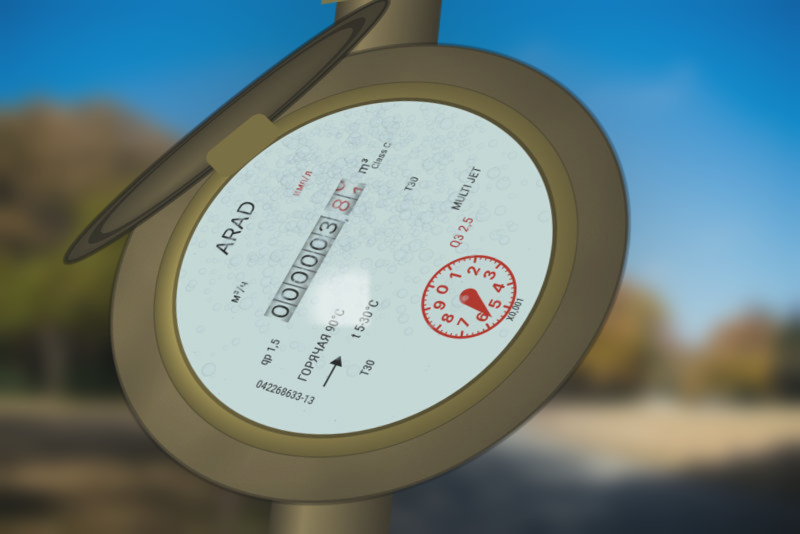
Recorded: 3.805 (m³)
